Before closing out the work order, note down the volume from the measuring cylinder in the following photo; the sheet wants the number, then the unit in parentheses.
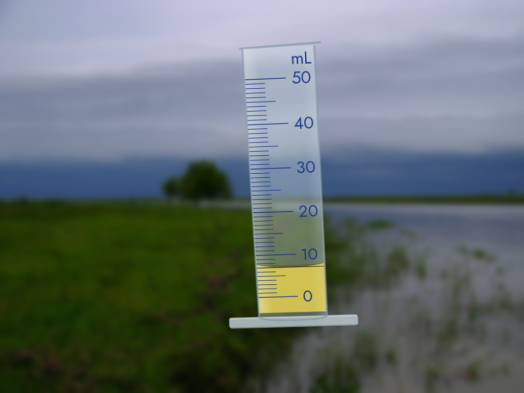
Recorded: 7 (mL)
